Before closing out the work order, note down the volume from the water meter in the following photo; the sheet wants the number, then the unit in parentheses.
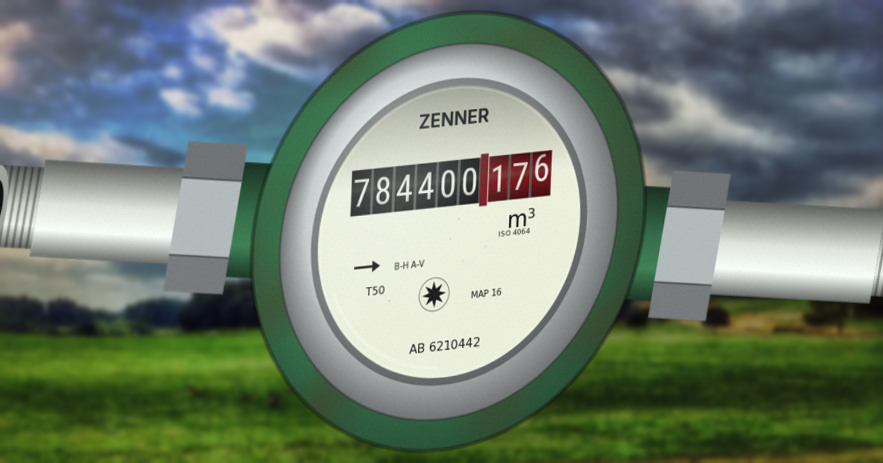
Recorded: 784400.176 (m³)
